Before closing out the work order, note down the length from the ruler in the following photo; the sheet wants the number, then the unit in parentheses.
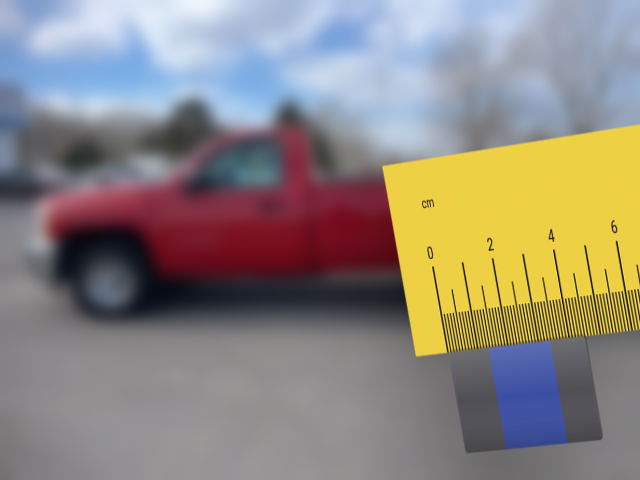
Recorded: 4.5 (cm)
